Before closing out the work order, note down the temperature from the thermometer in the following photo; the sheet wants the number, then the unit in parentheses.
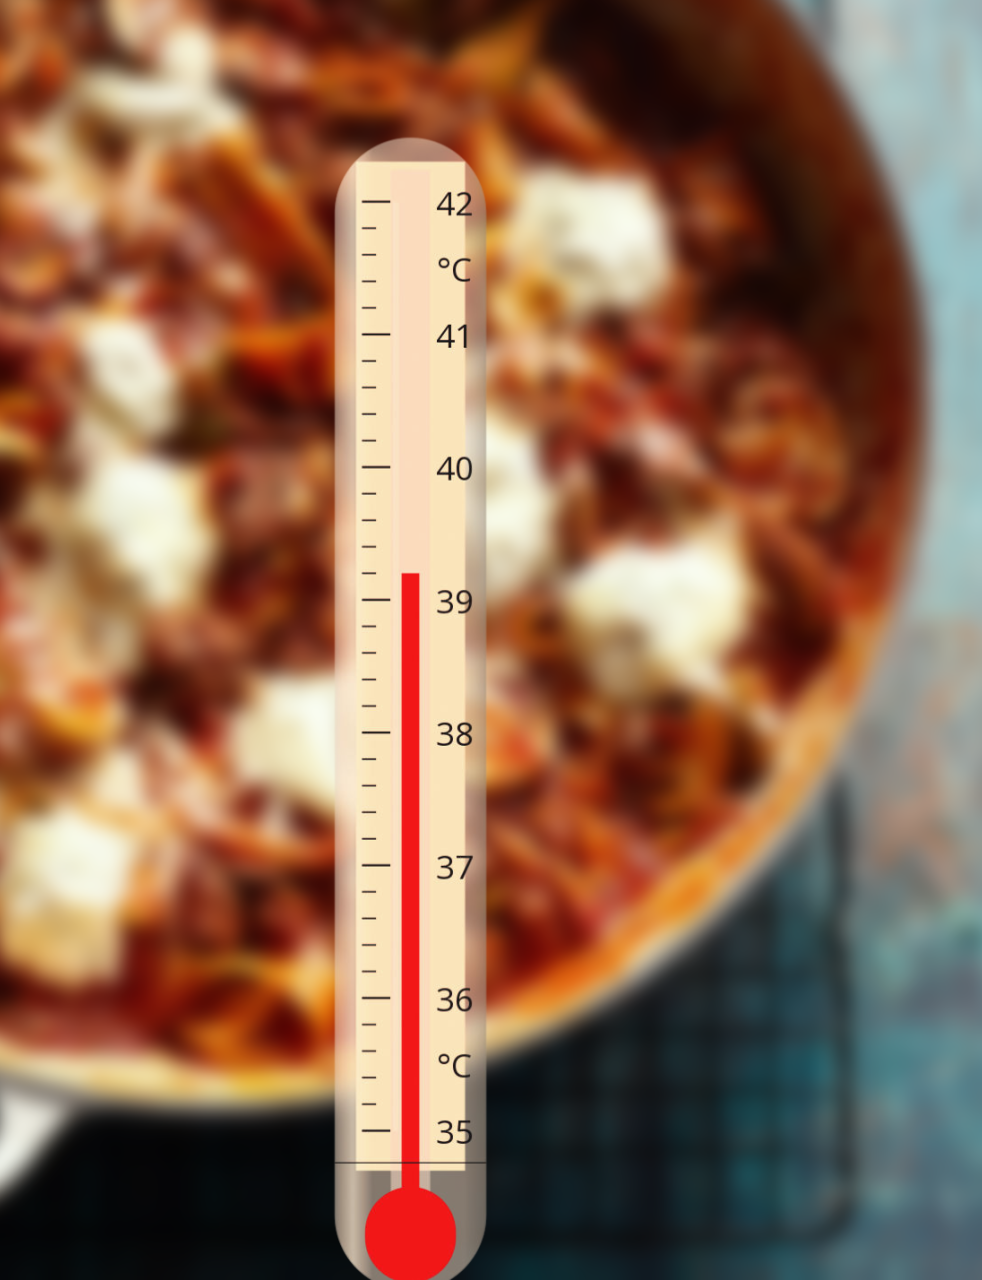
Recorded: 39.2 (°C)
